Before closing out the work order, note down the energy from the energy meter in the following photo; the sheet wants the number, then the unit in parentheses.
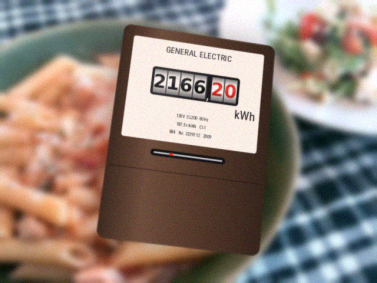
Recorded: 2166.20 (kWh)
